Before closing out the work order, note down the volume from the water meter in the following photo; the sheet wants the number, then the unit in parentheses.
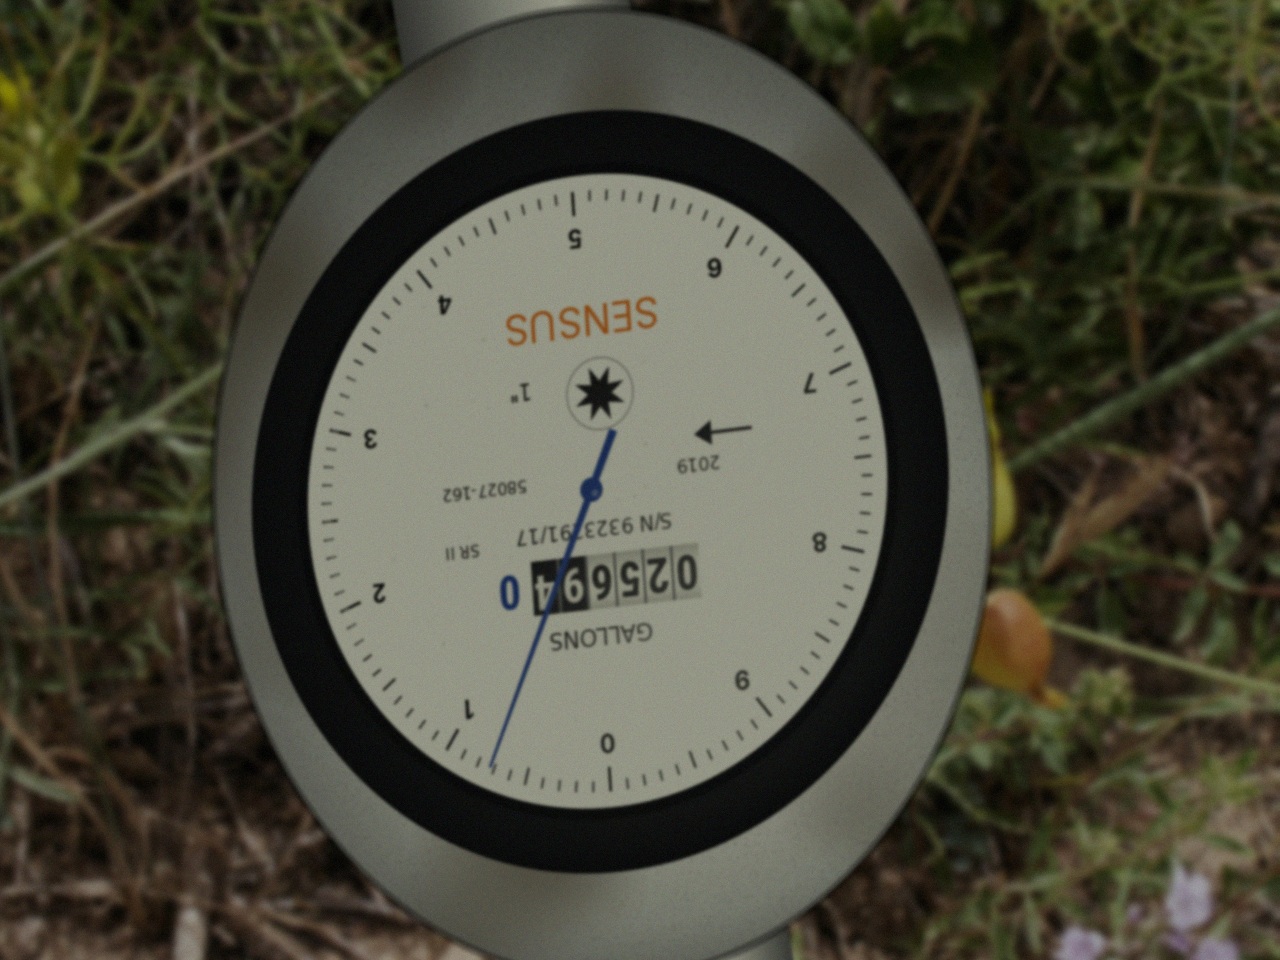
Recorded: 256940.7 (gal)
